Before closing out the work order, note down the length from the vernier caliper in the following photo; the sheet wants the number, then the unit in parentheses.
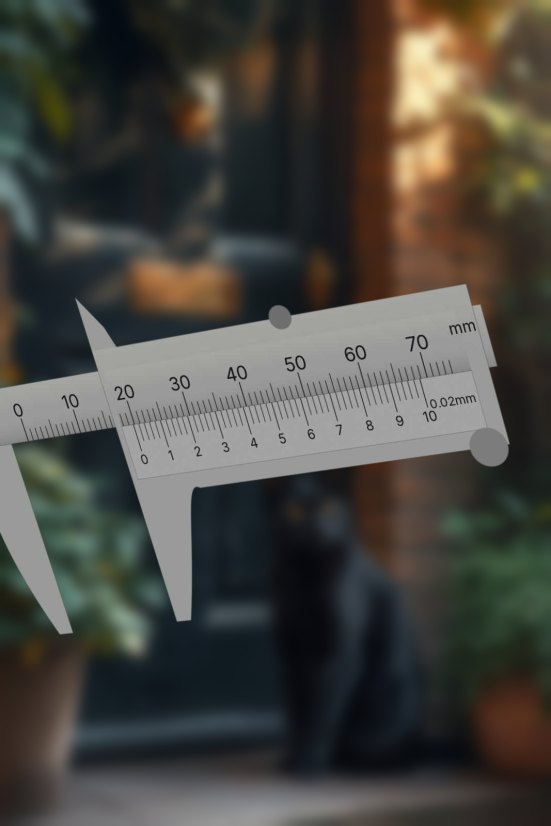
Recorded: 19.8 (mm)
